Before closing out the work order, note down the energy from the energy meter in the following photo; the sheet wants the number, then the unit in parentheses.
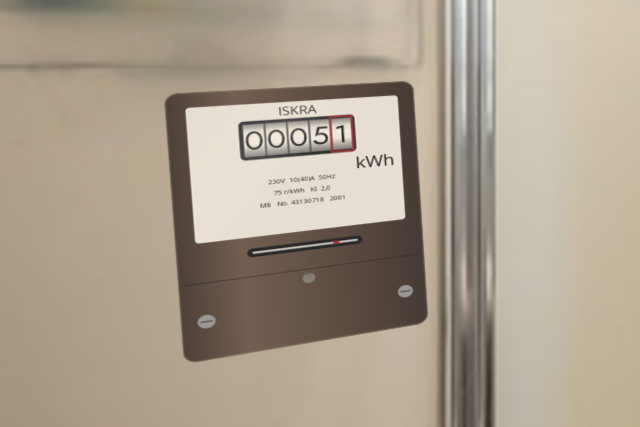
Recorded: 5.1 (kWh)
